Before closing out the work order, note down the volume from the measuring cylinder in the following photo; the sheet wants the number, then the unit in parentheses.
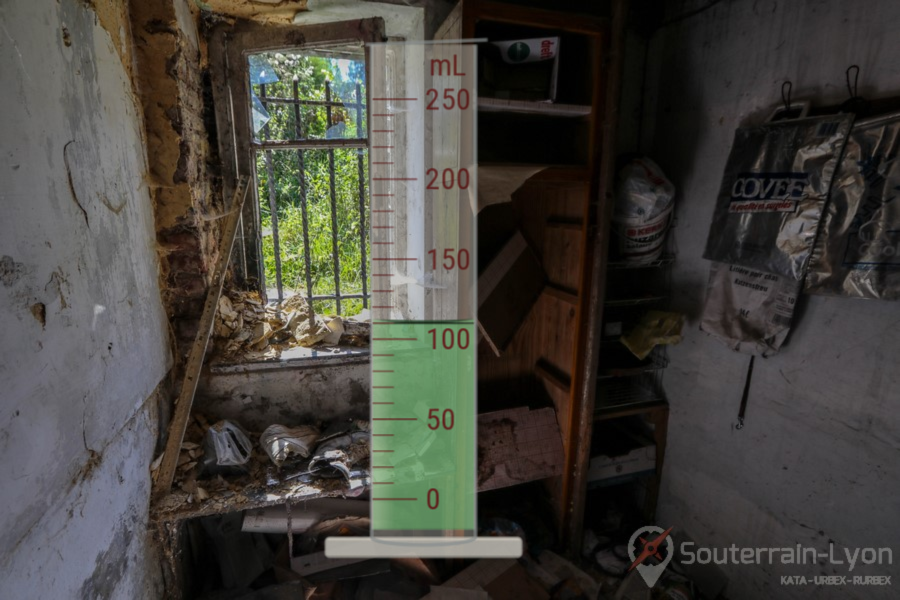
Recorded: 110 (mL)
